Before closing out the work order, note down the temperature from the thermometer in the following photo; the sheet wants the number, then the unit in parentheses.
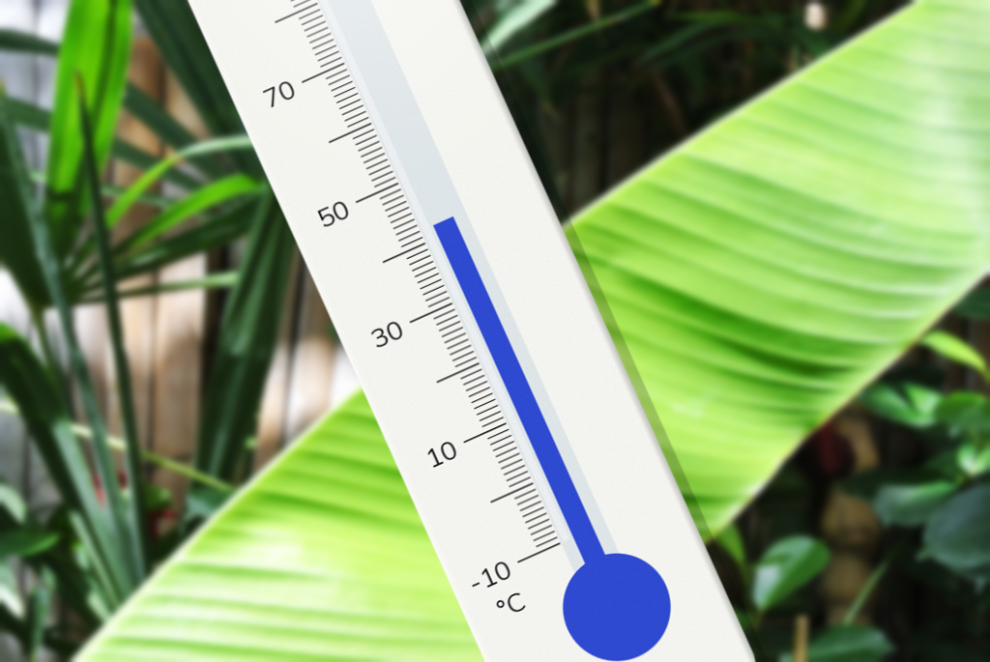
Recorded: 42 (°C)
